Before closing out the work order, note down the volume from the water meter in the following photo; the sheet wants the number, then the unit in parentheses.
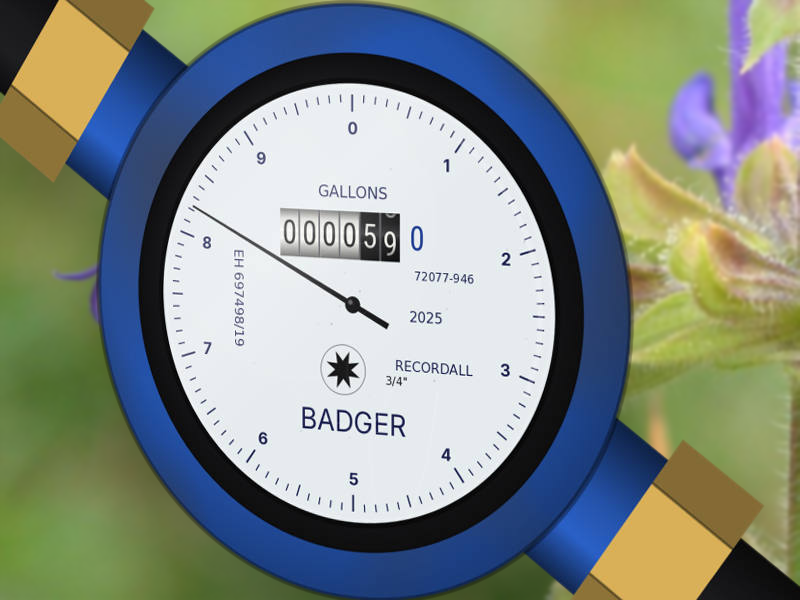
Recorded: 588.2 (gal)
